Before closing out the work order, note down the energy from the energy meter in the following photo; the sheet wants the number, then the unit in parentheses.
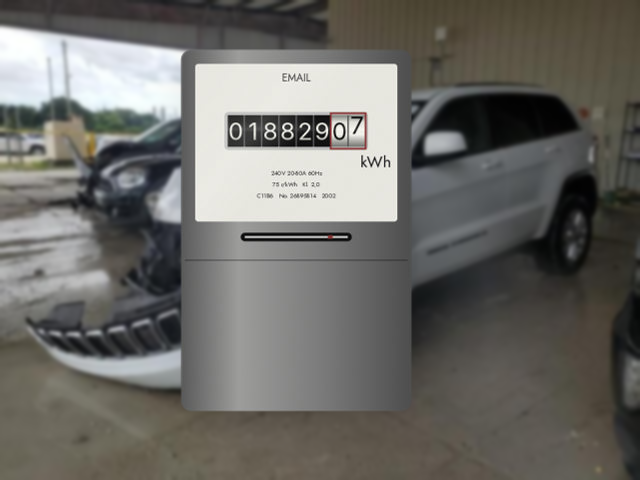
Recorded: 18829.07 (kWh)
